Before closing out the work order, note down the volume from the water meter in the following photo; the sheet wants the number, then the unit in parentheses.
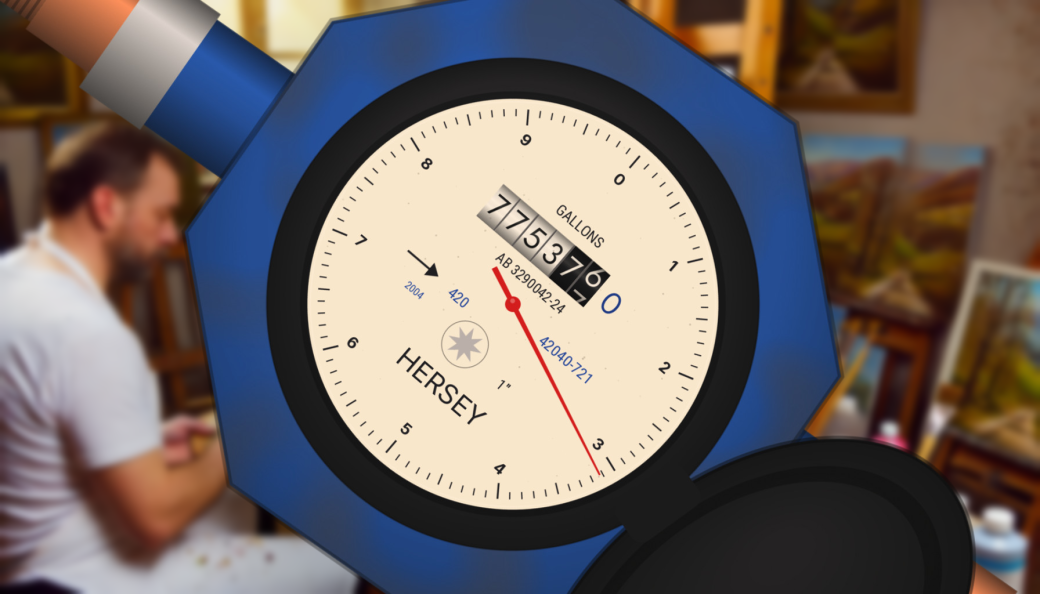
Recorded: 7753763.1 (gal)
